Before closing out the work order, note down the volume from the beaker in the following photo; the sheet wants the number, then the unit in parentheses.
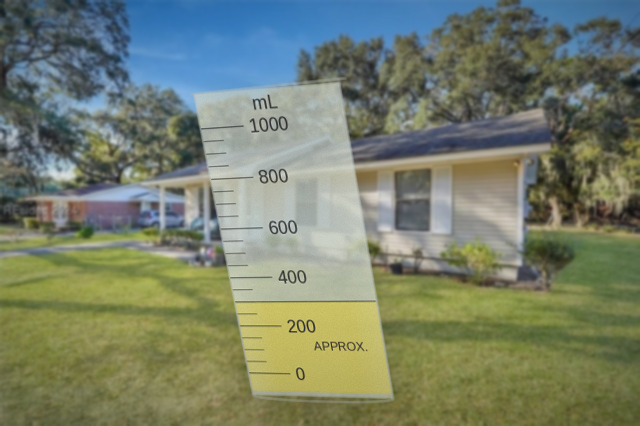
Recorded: 300 (mL)
